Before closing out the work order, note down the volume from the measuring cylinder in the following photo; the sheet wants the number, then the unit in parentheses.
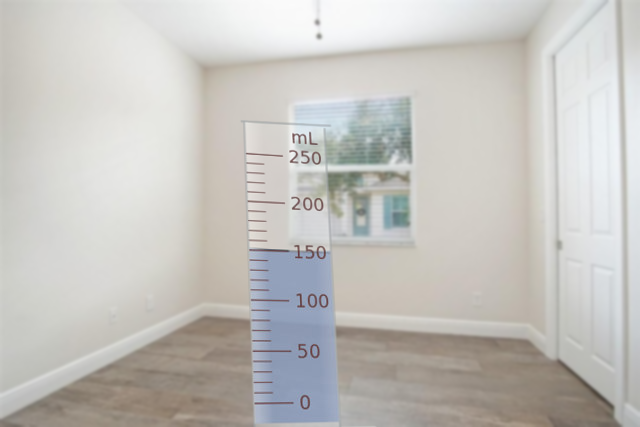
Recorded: 150 (mL)
